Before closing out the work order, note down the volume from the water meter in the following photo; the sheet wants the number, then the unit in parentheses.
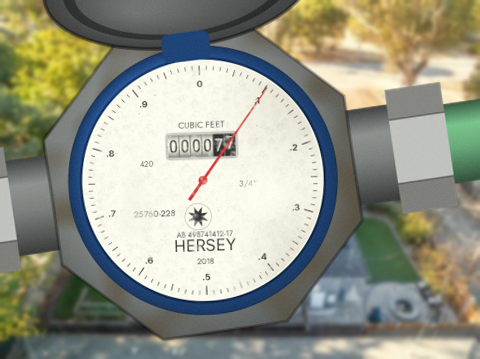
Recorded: 77.10 (ft³)
